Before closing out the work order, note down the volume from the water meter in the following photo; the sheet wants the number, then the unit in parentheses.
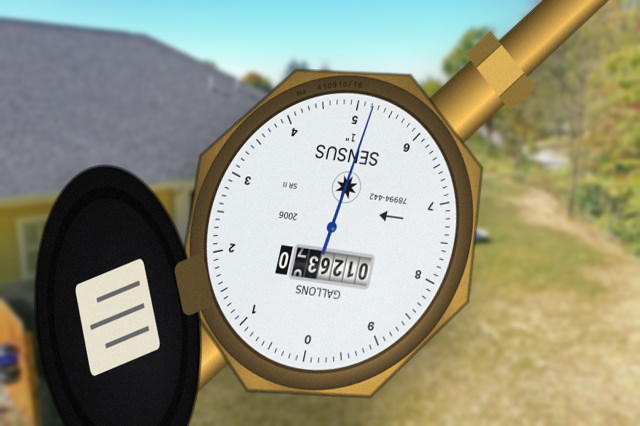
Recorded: 126365.2 (gal)
